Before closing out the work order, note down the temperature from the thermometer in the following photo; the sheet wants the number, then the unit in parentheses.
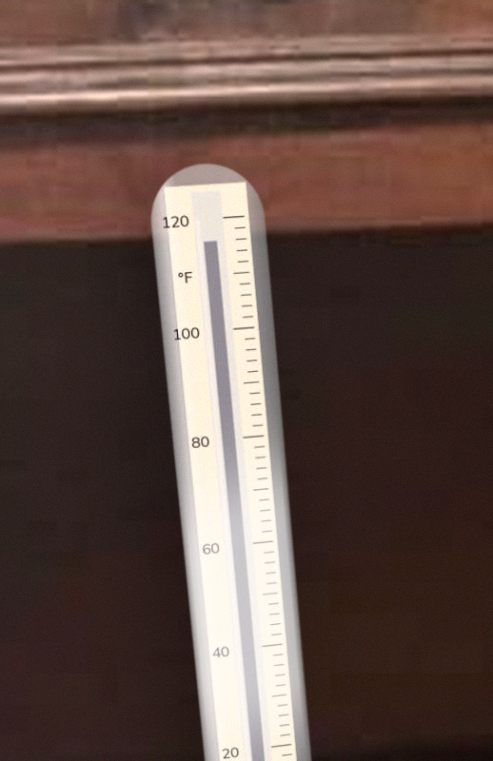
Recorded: 116 (°F)
